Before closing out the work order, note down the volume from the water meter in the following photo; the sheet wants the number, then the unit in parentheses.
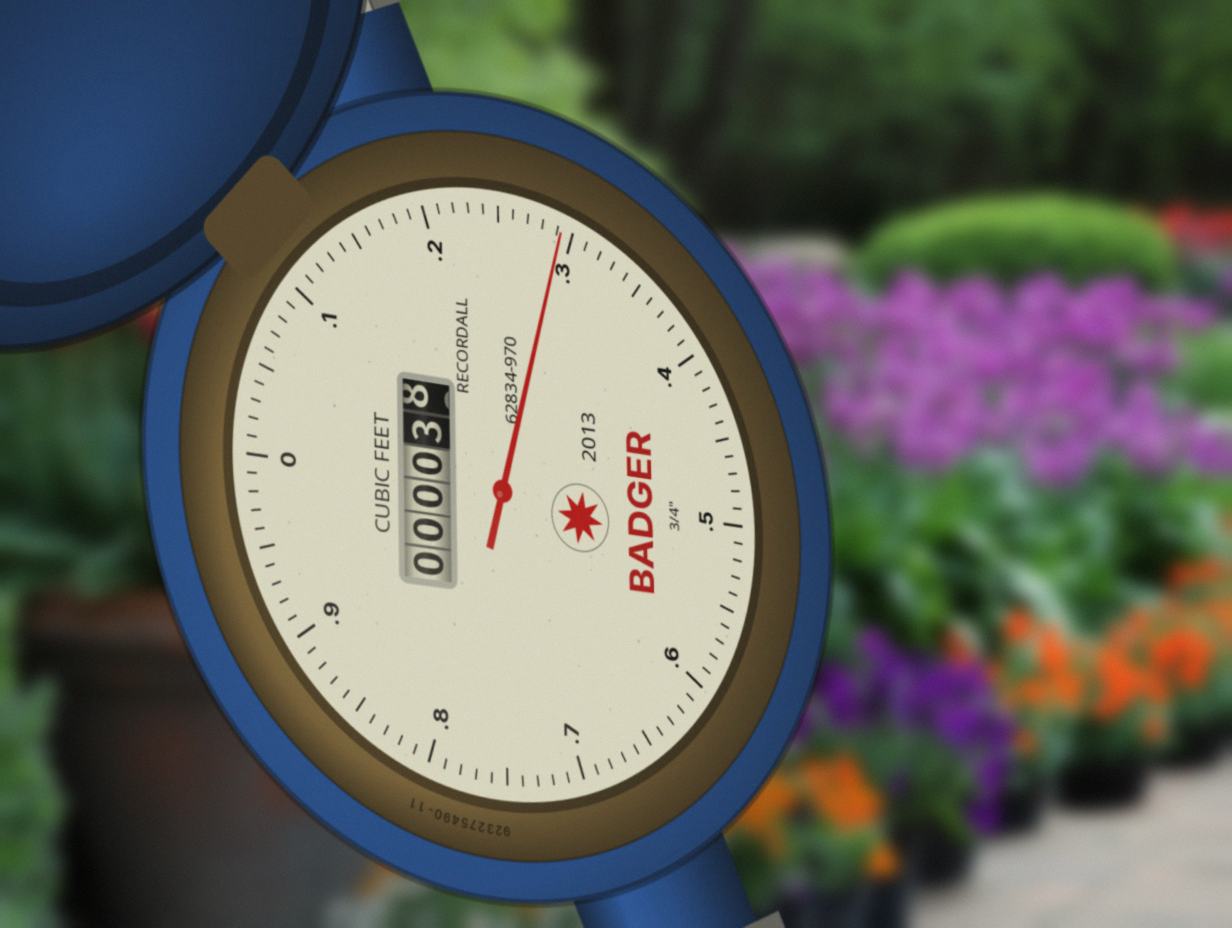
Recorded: 38.29 (ft³)
